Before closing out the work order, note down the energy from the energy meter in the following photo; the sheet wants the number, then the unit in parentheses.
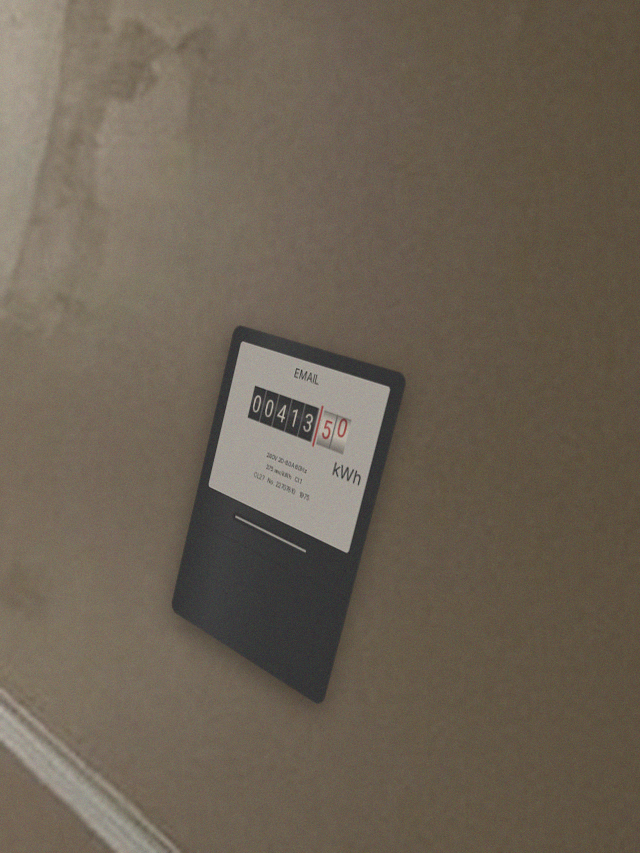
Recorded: 413.50 (kWh)
